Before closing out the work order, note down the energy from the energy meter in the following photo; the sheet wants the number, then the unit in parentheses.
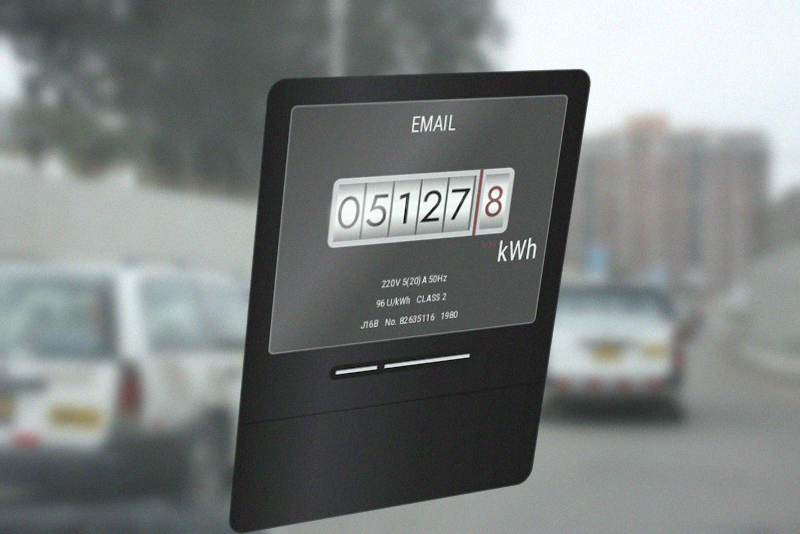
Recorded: 5127.8 (kWh)
